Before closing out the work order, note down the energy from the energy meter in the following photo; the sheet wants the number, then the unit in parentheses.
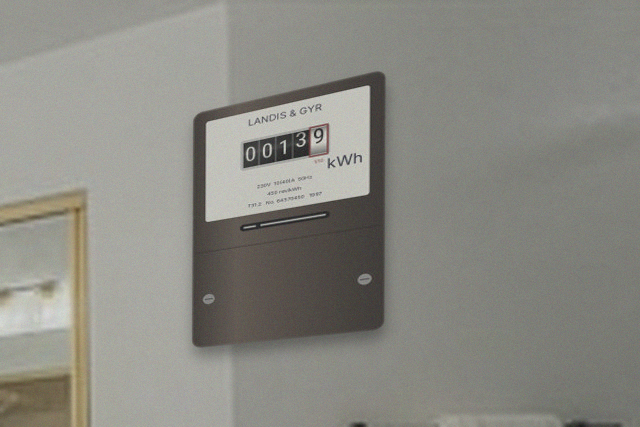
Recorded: 13.9 (kWh)
